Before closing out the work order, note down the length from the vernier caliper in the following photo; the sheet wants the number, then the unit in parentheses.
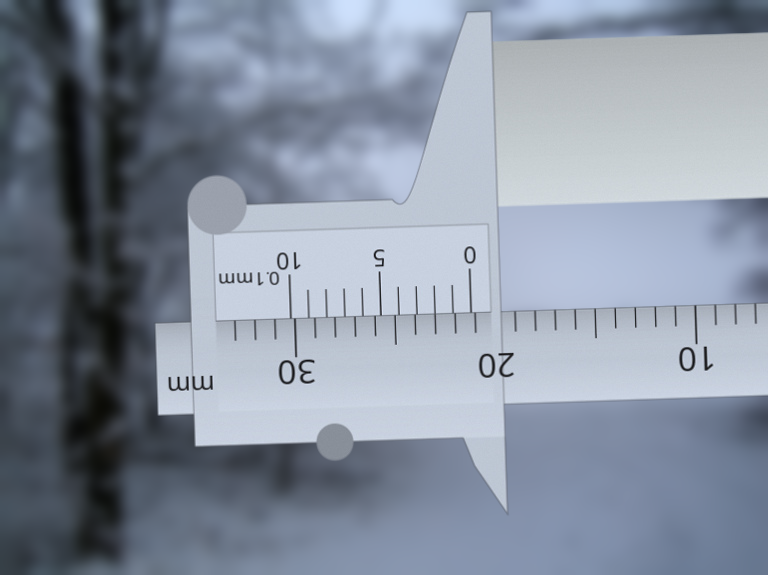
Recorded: 21.2 (mm)
